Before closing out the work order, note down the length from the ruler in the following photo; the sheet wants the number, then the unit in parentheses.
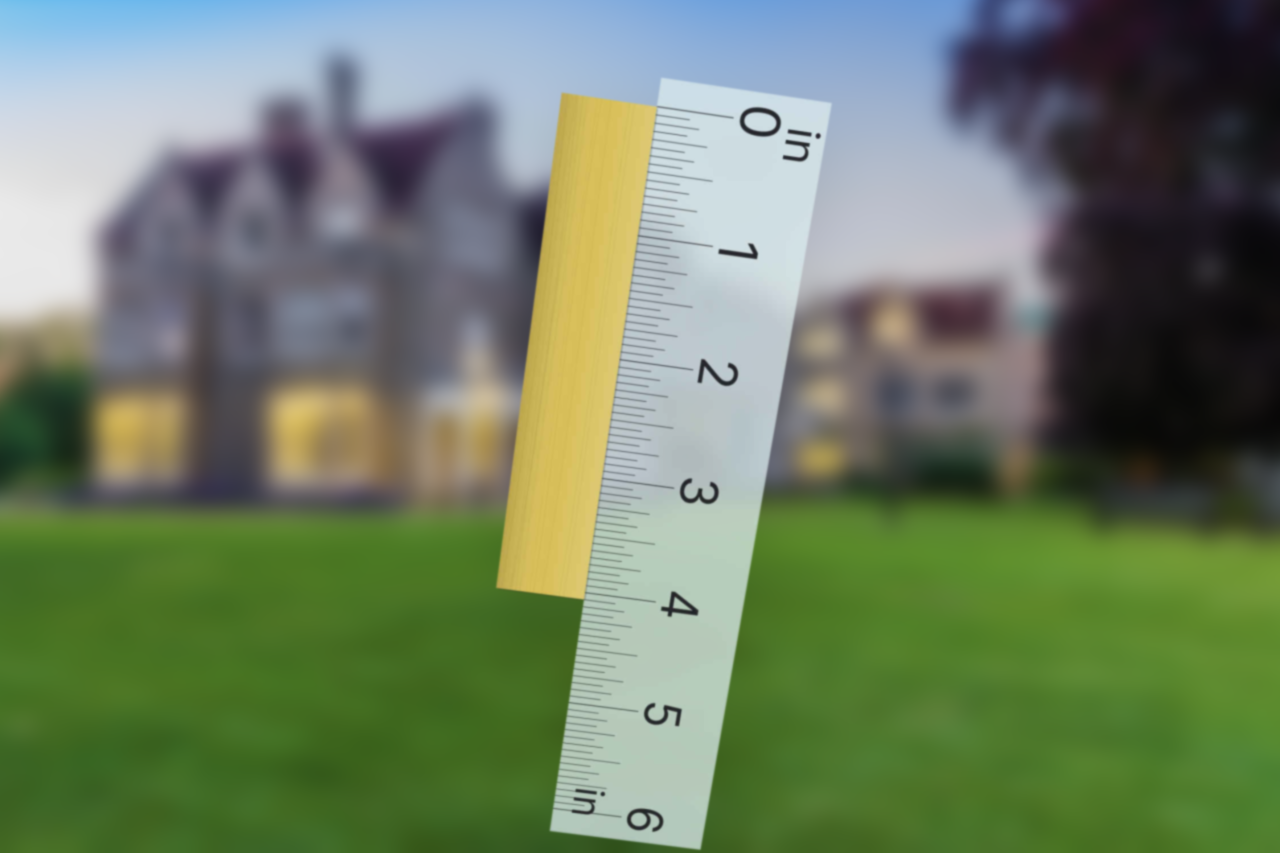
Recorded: 4.0625 (in)
